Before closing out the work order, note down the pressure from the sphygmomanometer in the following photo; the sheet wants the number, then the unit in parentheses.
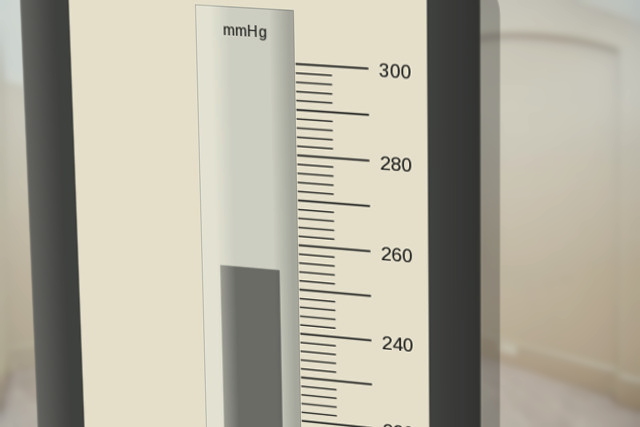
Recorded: 254 (mmHg)
